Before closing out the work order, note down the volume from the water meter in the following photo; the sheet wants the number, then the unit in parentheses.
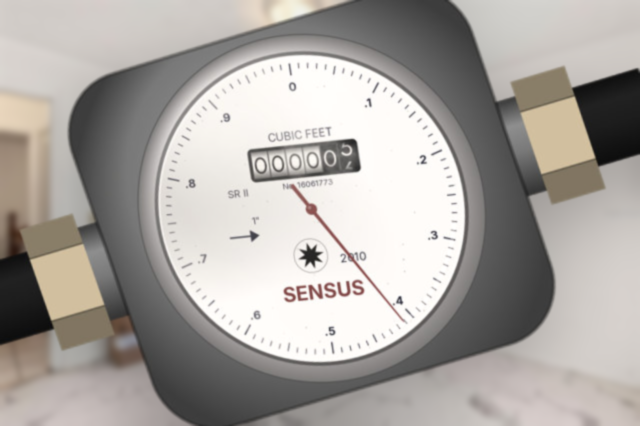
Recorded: 5.41 (ft³)
